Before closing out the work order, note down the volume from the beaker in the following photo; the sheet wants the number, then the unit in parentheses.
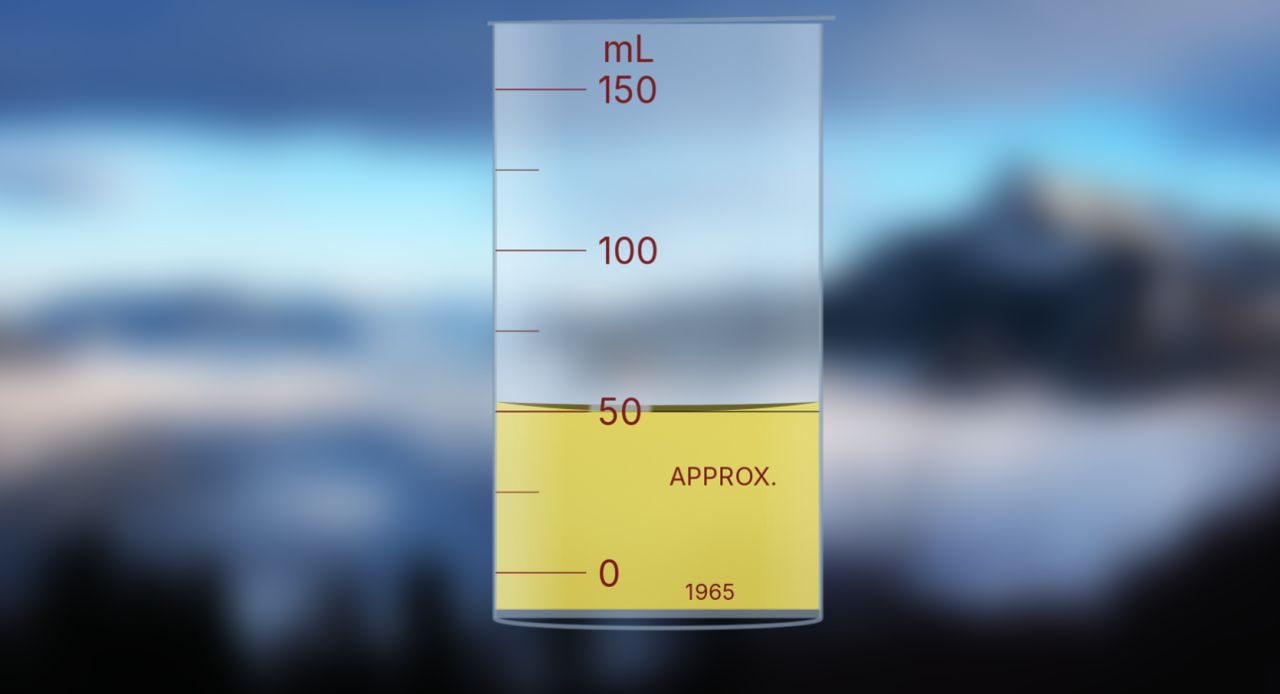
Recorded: 50 (mL)
